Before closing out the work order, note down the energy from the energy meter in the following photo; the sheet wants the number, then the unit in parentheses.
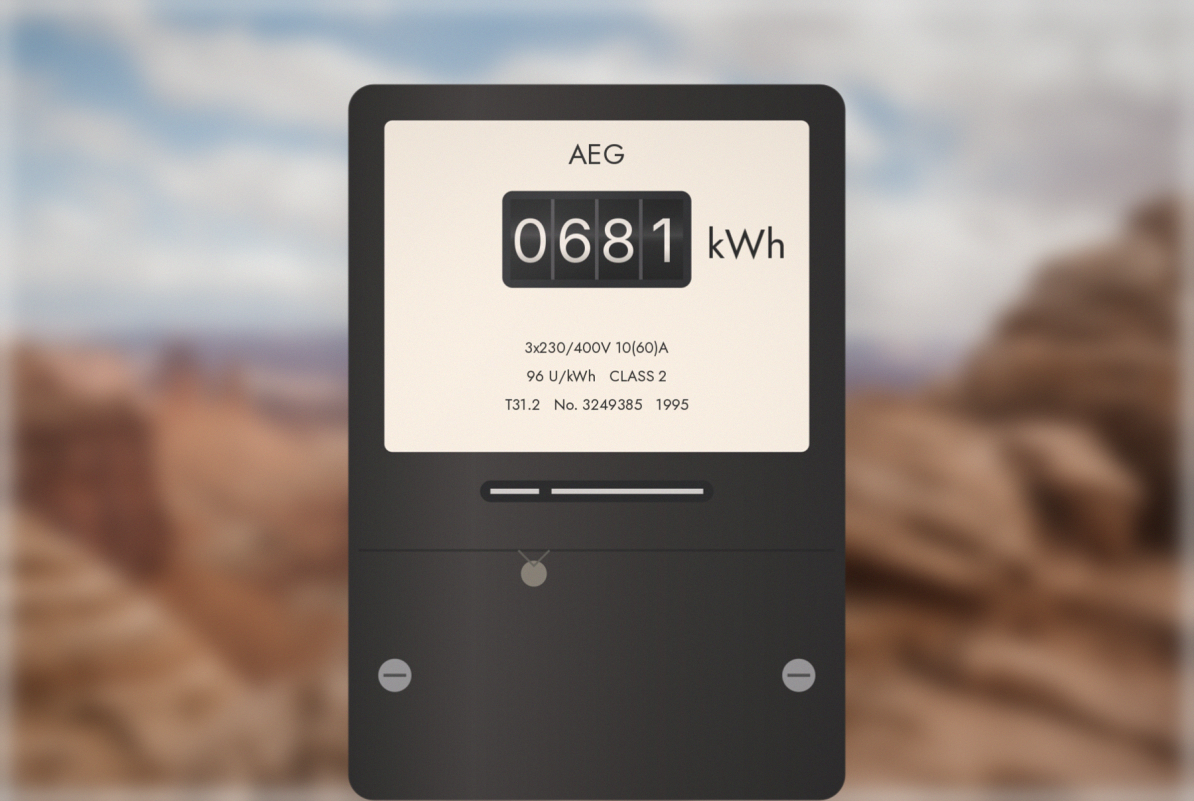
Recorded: 681 (kWh)
